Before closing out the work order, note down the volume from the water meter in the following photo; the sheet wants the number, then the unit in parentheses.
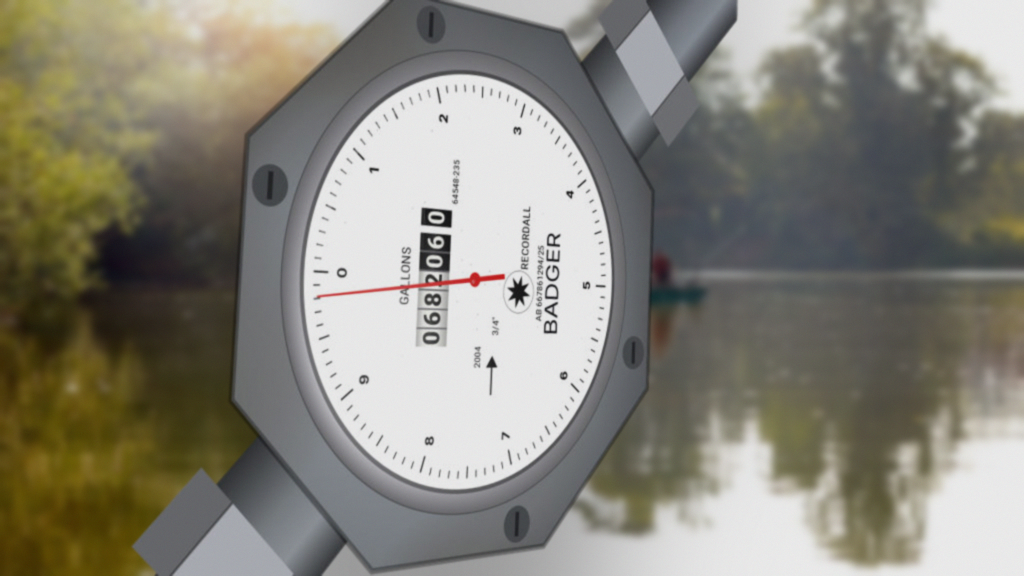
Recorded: 682059.8 (gal)
